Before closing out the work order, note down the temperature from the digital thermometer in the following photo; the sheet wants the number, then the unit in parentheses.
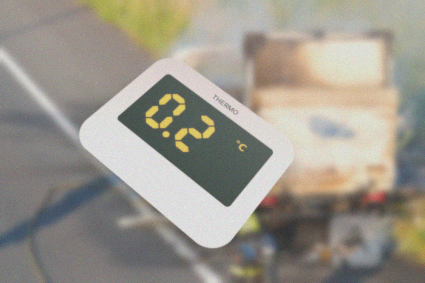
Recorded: 0.2 (°C)
